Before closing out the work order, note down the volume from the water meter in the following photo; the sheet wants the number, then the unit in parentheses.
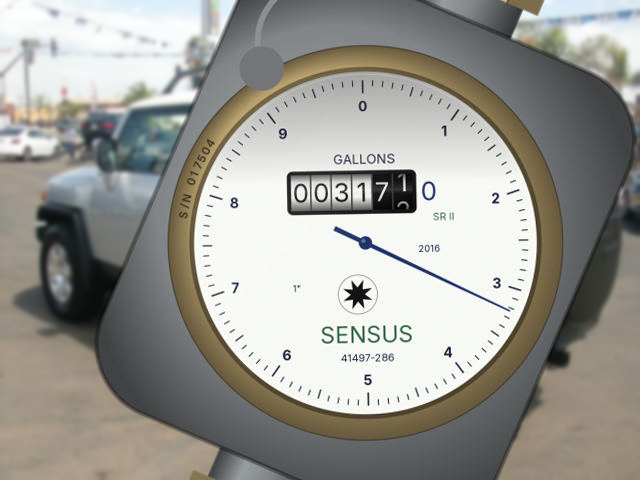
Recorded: 31713.2 (gal)
